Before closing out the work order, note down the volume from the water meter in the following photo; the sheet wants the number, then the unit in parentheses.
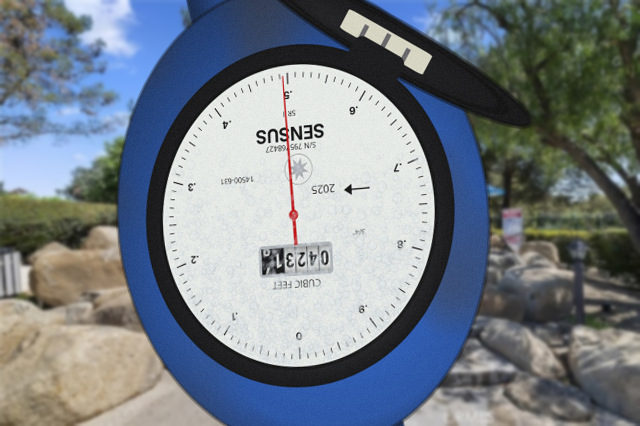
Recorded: 42317.49 (ft³)
